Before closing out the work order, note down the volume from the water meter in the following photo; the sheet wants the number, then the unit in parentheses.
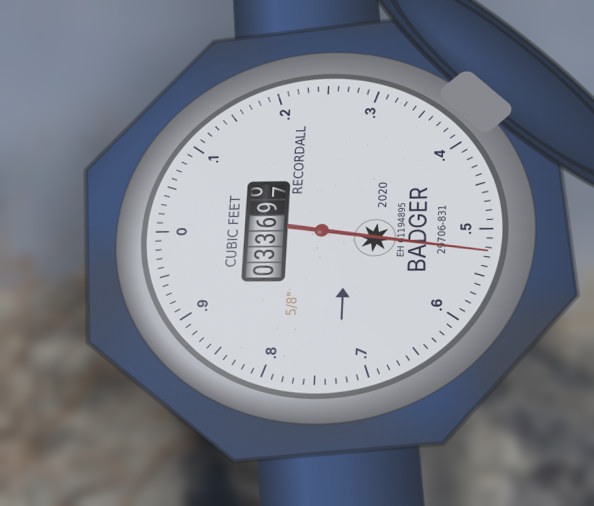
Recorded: 33696.52 (ft³)
